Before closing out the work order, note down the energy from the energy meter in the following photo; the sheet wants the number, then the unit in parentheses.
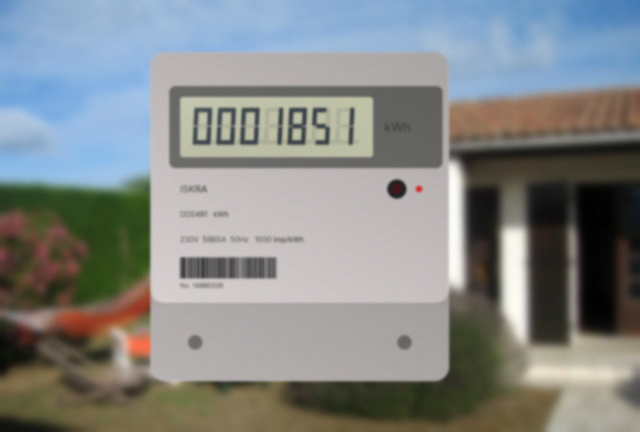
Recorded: 1851 (kWh)
